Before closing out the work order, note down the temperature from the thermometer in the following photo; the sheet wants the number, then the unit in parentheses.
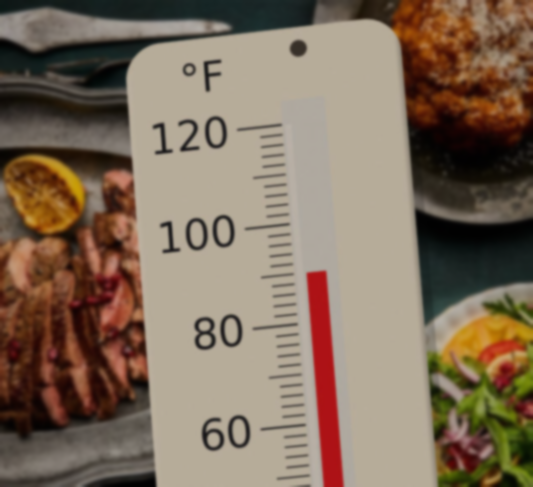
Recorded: 90 (°F)
